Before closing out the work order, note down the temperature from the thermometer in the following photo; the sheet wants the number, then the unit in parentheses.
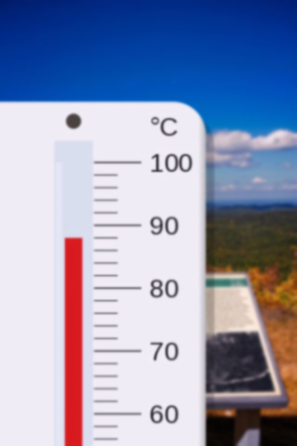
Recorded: 88 (°C)
